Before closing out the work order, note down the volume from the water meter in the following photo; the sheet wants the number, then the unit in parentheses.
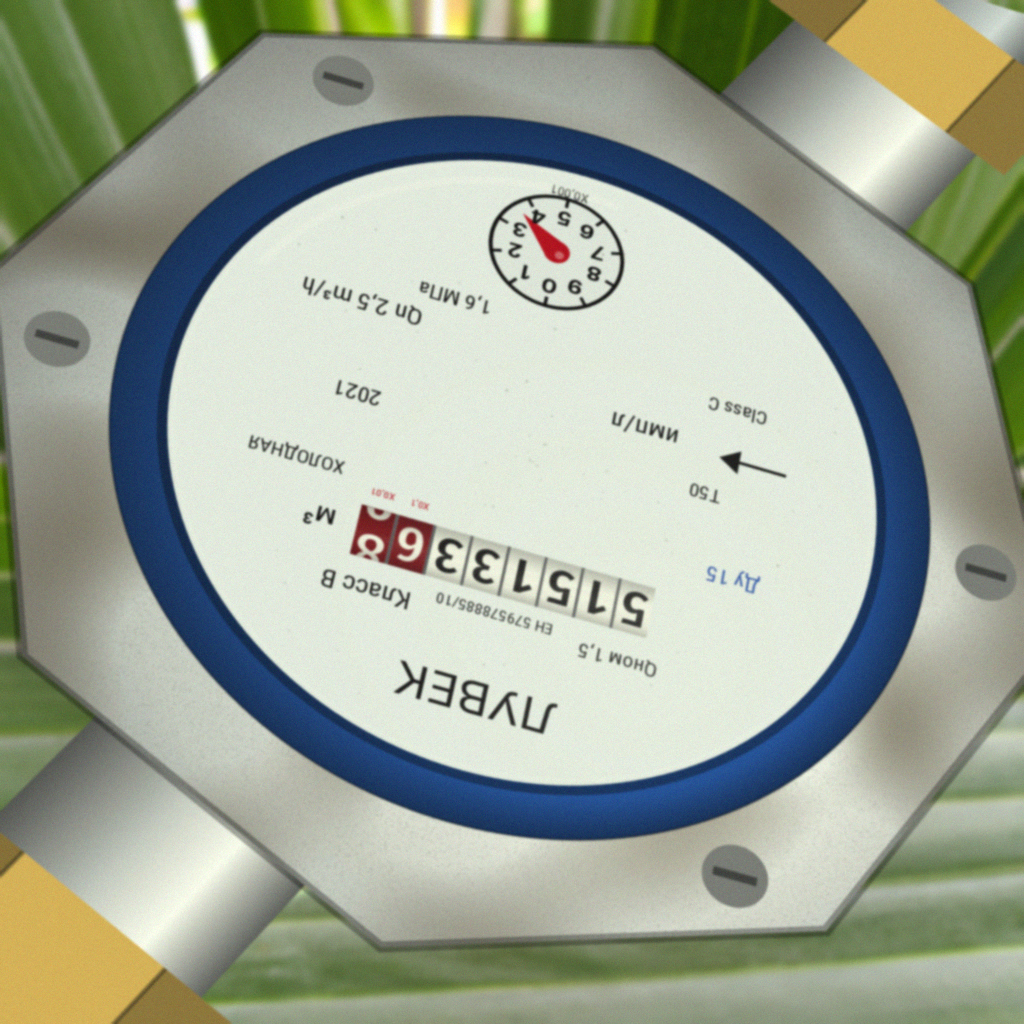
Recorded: 515133.683 (m³)
